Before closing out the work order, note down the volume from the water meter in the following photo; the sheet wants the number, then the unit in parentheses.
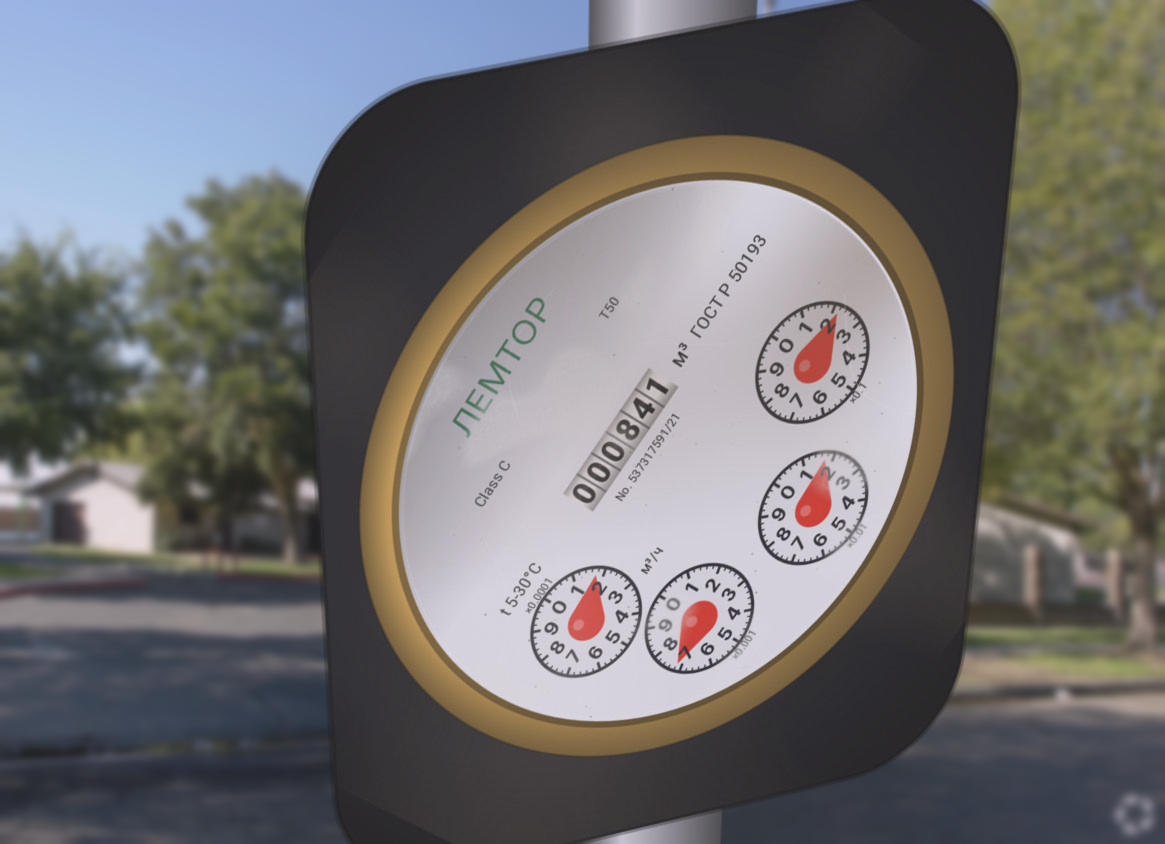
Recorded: 841.2171 (m³)
